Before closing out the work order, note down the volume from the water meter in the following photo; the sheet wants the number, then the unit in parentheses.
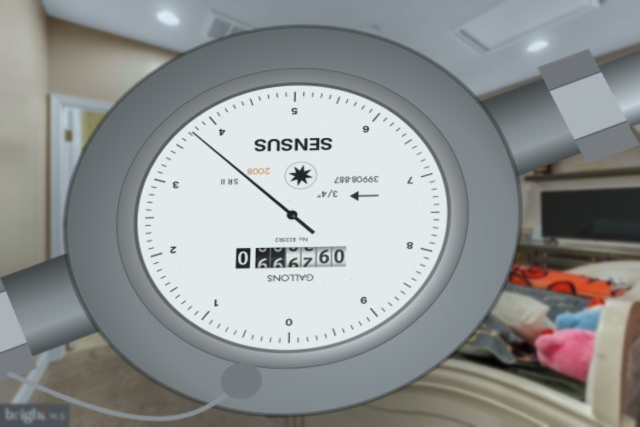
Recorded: 929993.7 (gal)
